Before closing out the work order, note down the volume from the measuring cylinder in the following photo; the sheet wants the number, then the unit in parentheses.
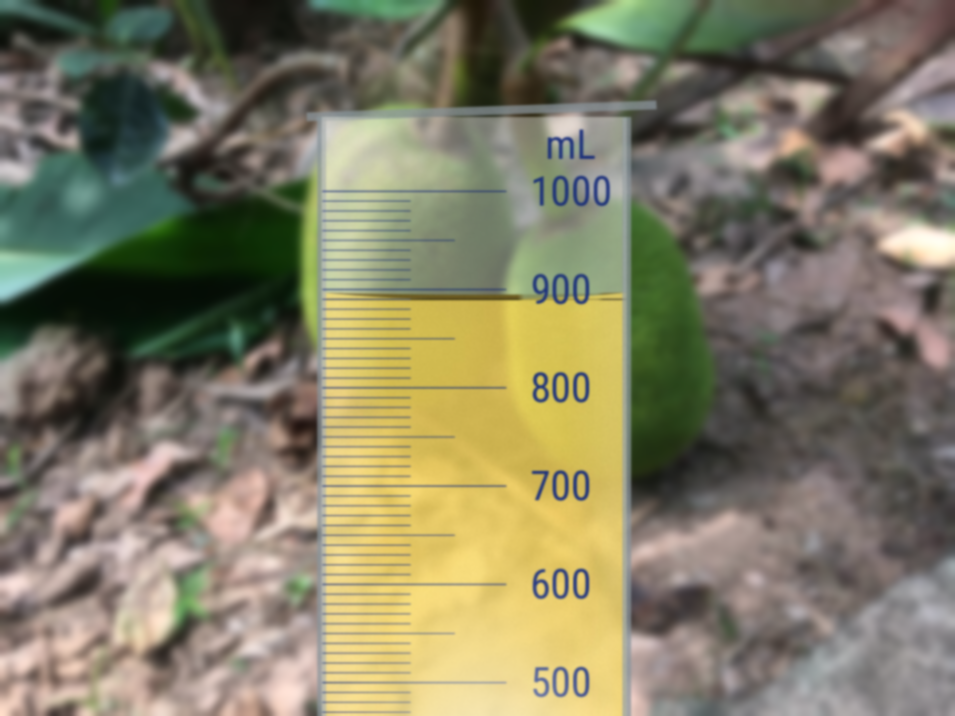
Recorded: 890 (mL)
